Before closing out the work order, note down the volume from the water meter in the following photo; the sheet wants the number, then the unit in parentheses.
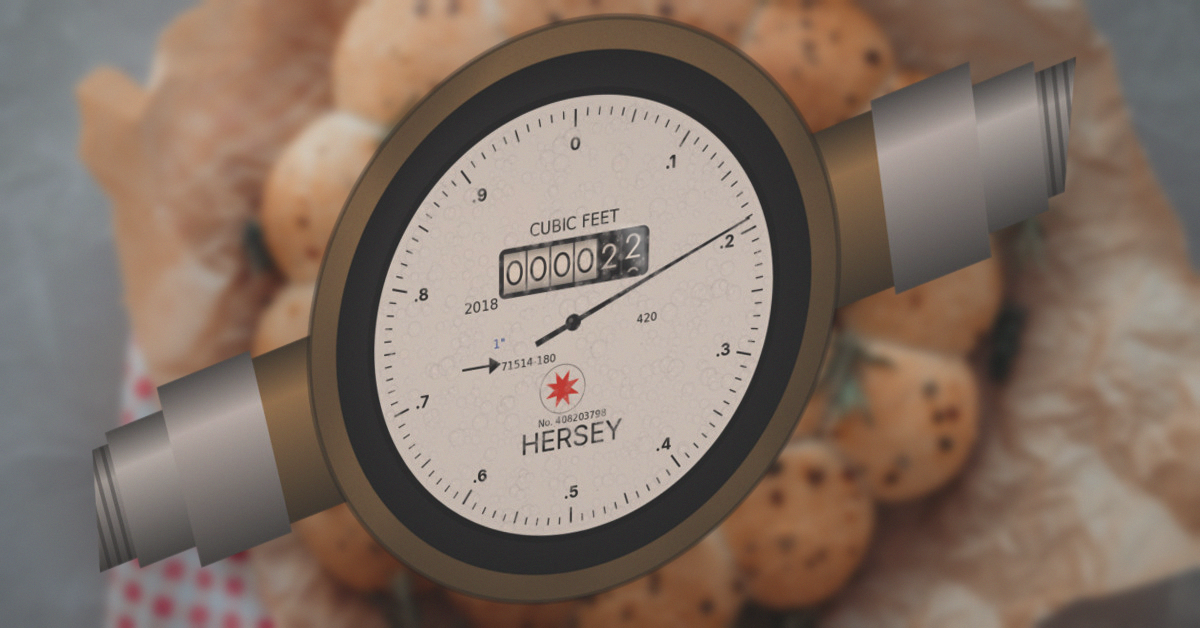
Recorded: 22.19 (ft³)
